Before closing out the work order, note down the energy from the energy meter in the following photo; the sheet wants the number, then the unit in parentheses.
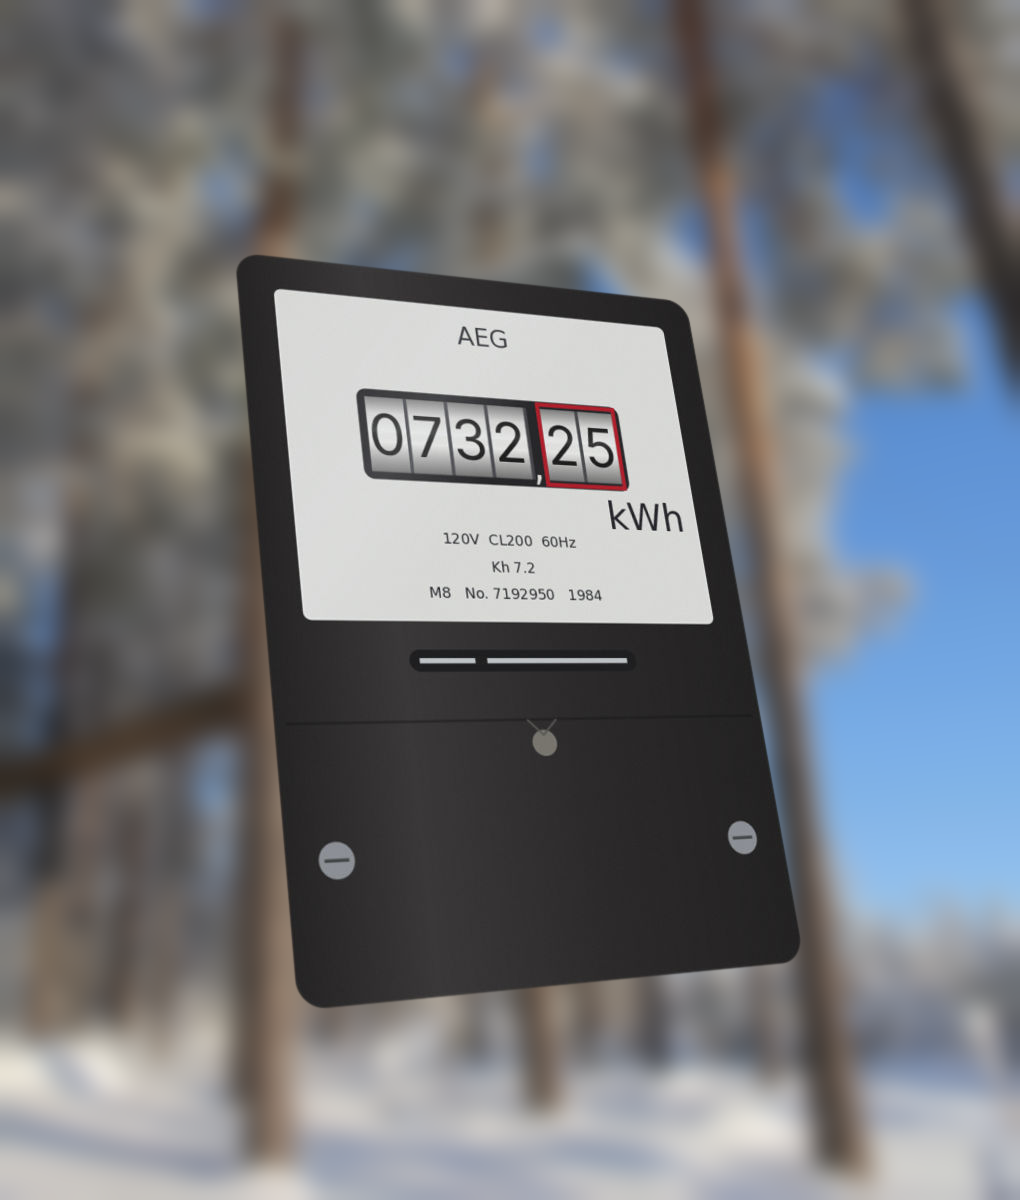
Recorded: 732.25 (kWh)
